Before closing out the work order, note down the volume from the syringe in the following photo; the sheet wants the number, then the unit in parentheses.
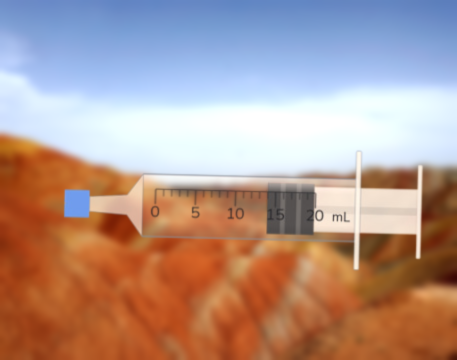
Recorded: 14 (mL)
